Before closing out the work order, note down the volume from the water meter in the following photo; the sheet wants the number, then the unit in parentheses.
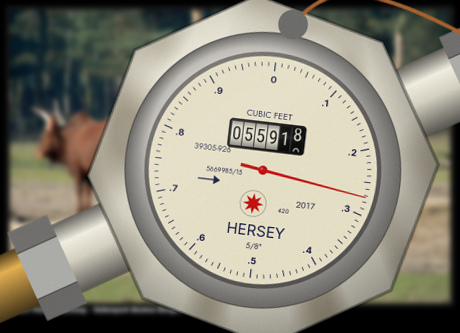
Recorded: 55918.27 (ft³)
